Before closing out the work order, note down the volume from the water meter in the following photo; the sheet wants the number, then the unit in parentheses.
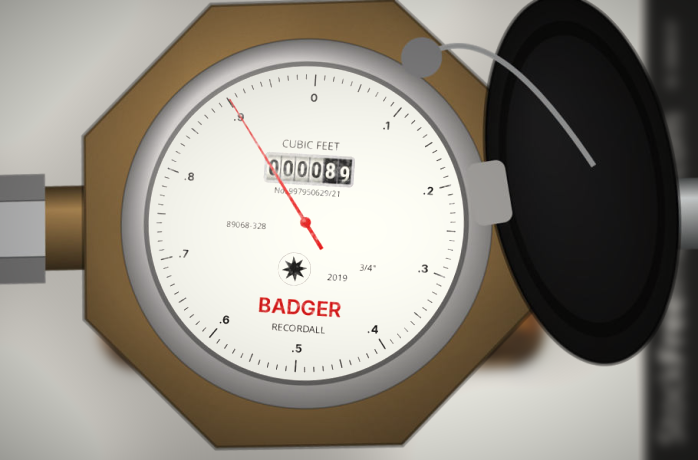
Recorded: 88.90 (ft³)
